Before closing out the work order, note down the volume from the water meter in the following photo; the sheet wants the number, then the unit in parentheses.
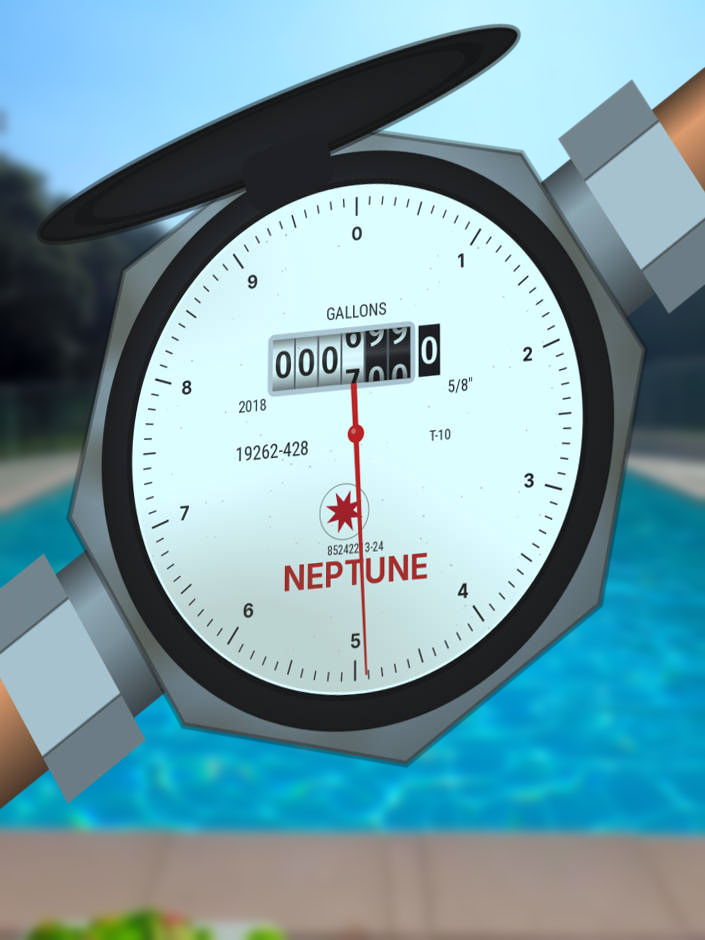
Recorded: 6994.9 (gal)
